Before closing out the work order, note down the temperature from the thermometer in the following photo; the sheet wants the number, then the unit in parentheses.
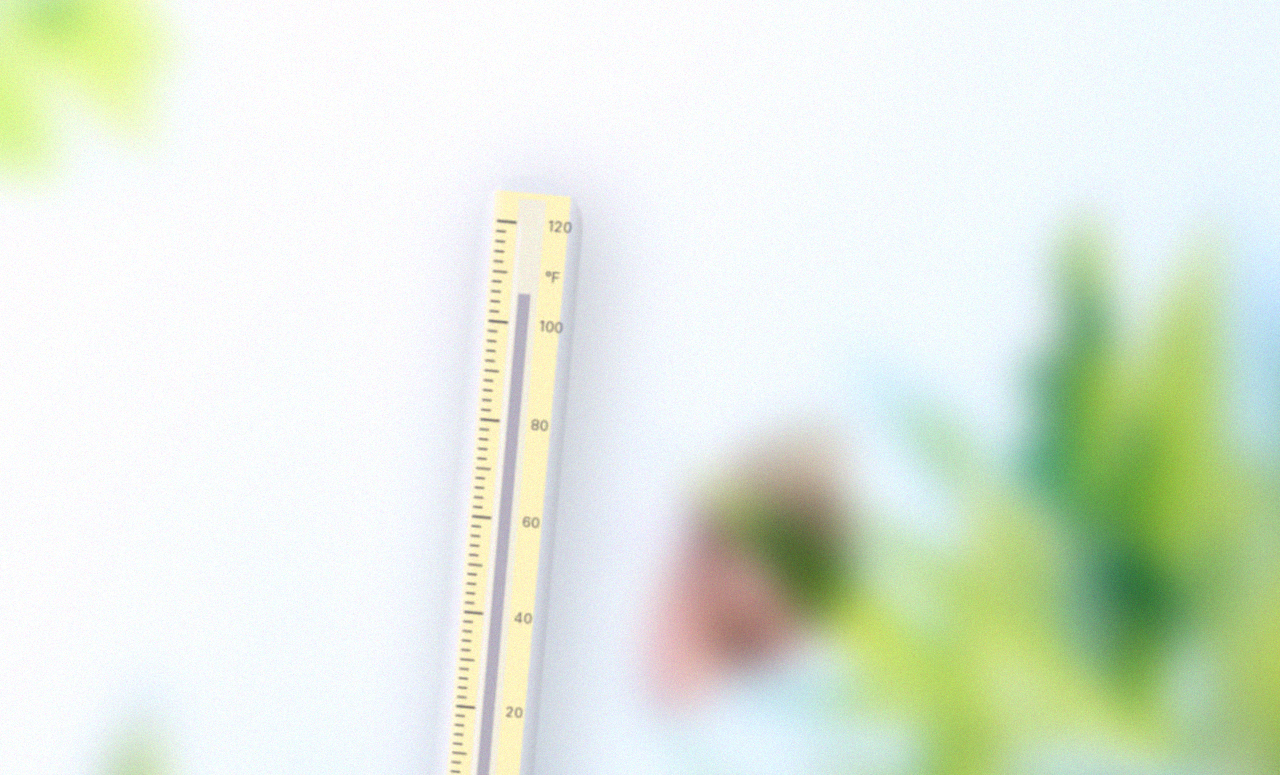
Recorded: 106 (°F)
